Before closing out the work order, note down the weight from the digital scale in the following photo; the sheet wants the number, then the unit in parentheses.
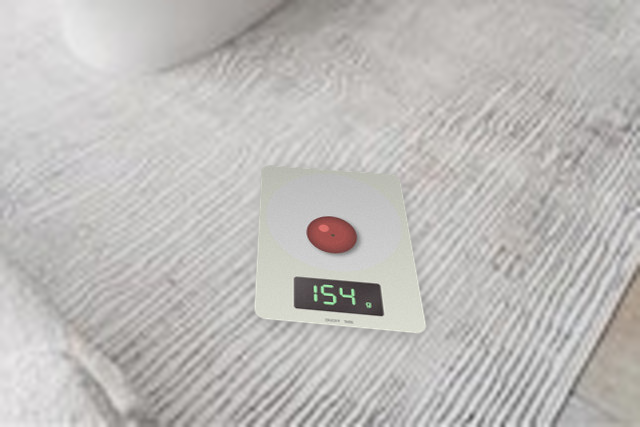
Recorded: 154 (g)
